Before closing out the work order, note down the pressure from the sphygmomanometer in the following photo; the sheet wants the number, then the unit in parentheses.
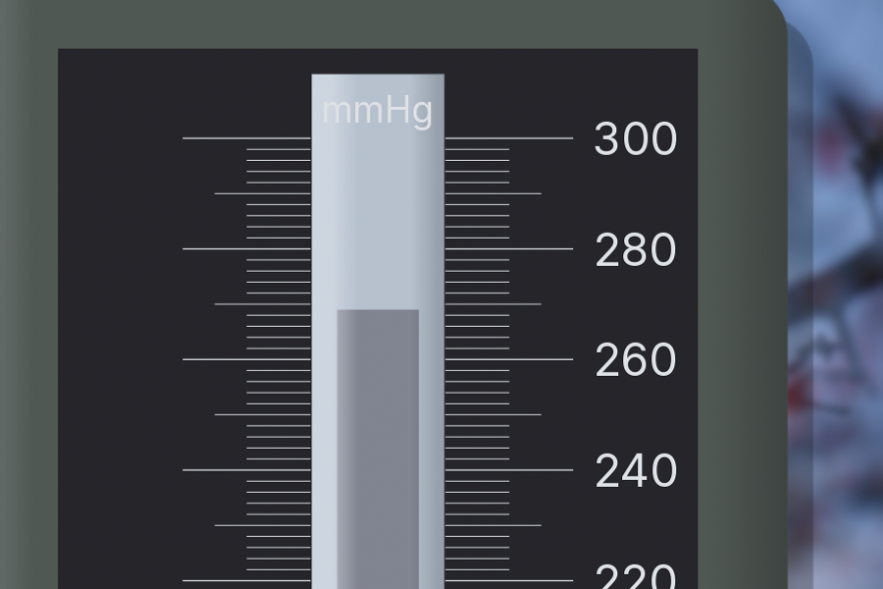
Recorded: 269 (mmHg)
